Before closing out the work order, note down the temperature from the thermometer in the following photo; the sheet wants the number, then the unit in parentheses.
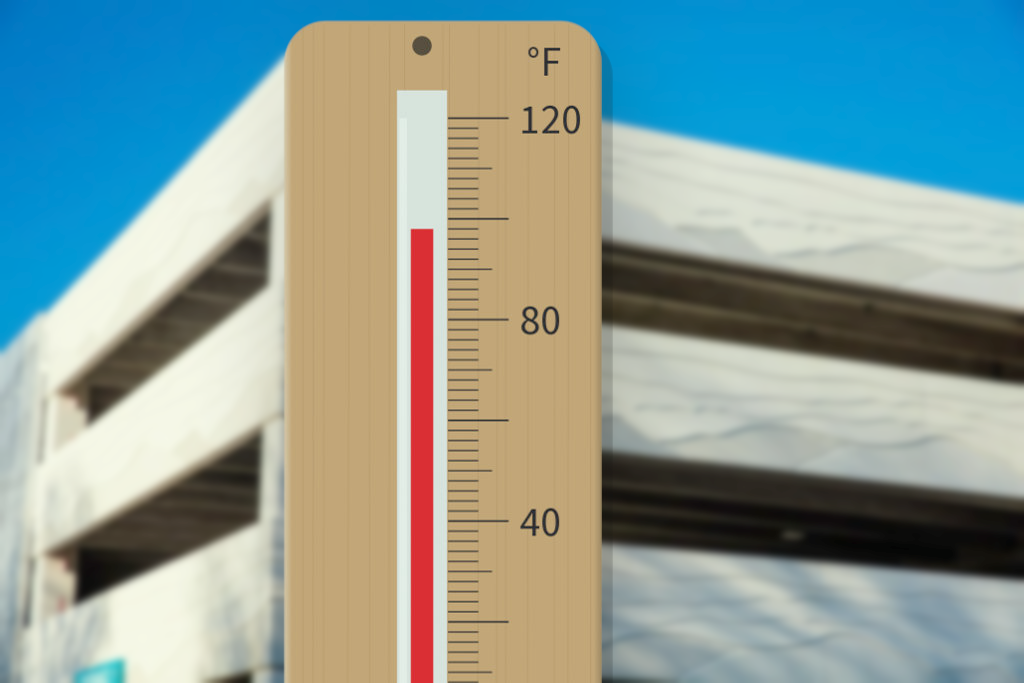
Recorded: 98 (°F)
